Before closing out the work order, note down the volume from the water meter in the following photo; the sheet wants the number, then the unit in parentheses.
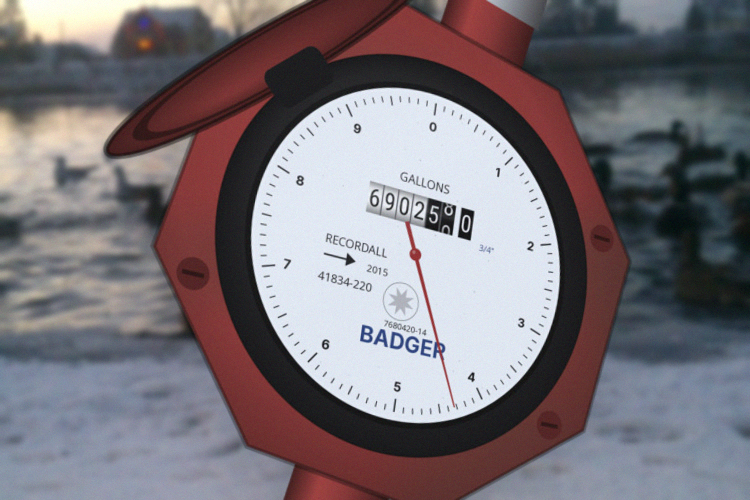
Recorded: 6902584.3 (gal)
